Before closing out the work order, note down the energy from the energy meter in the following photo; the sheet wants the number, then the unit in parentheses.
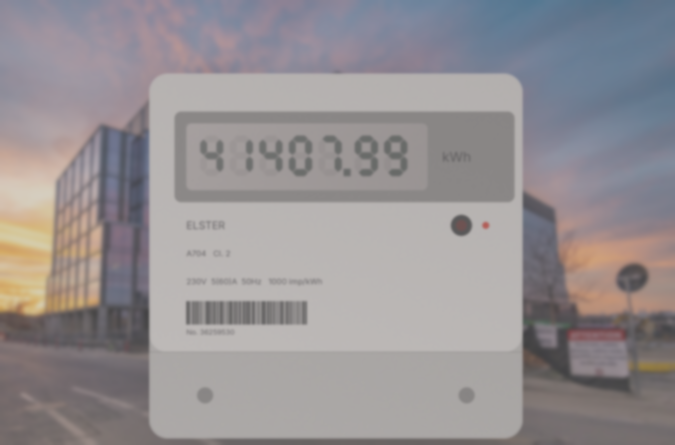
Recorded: 41407.99 (kWh)
